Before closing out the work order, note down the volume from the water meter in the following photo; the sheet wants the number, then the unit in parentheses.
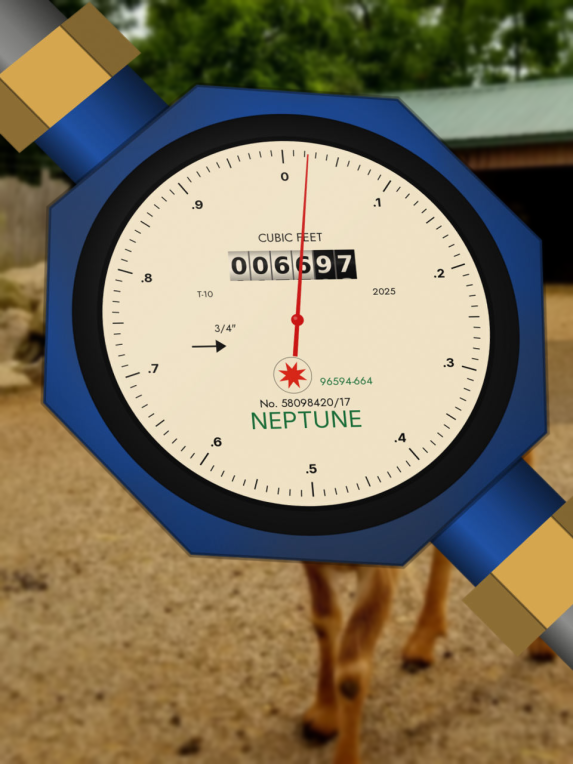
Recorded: 6697.02 (ft³)
